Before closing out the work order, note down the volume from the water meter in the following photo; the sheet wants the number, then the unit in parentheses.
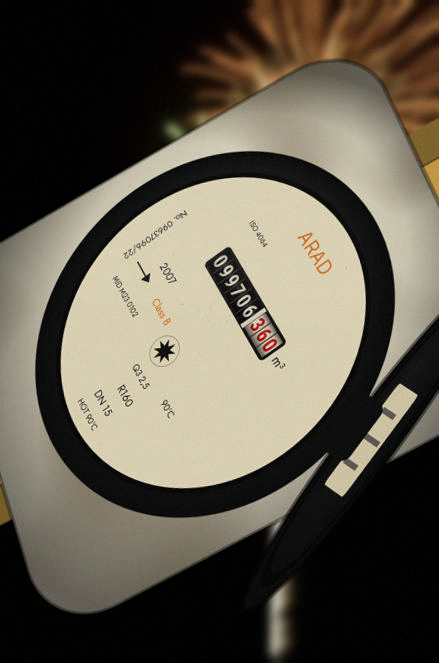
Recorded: 99706.360 (m³)
